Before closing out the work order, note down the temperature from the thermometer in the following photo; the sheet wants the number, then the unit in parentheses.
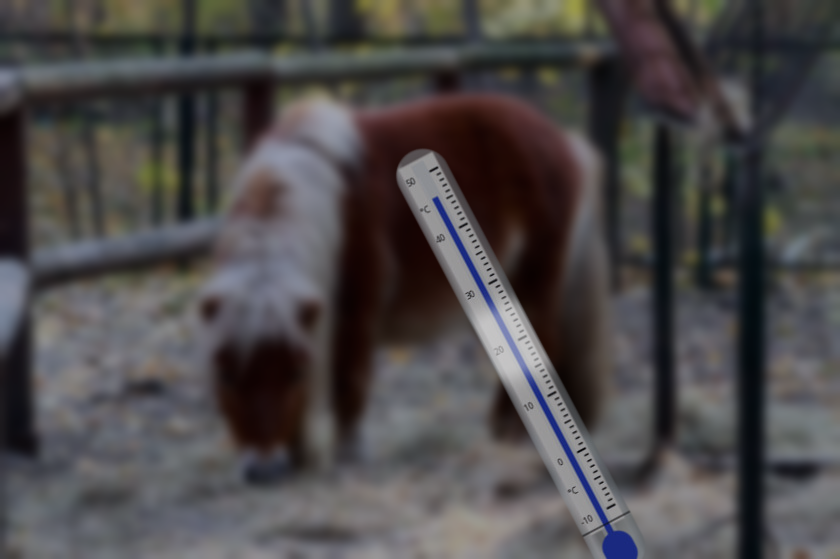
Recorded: 46 (°C)
